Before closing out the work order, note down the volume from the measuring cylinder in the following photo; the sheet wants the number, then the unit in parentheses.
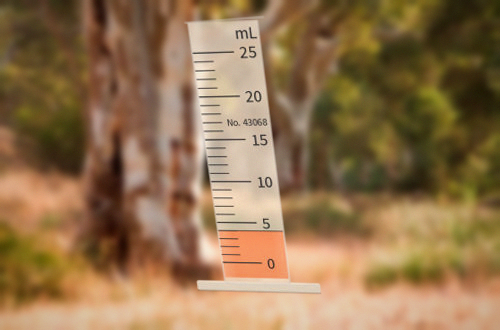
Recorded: 4 (mL)
